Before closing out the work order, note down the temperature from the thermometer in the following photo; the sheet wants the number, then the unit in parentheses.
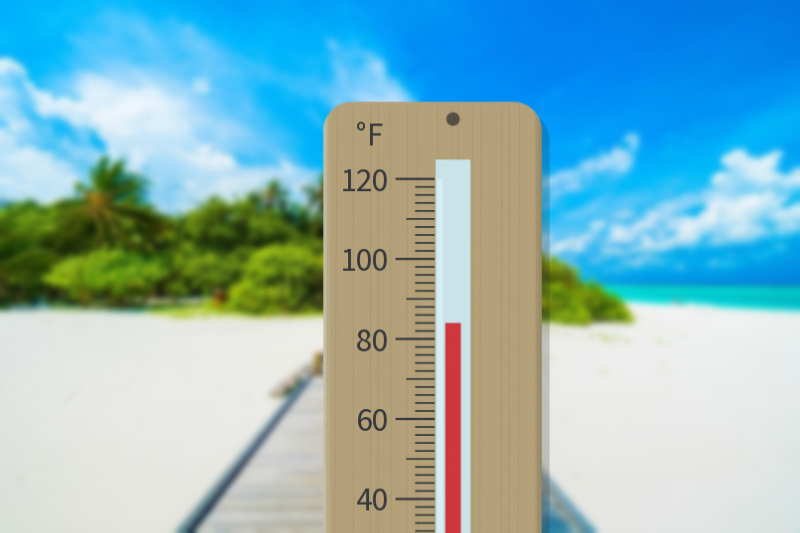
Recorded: 84 (°F)
